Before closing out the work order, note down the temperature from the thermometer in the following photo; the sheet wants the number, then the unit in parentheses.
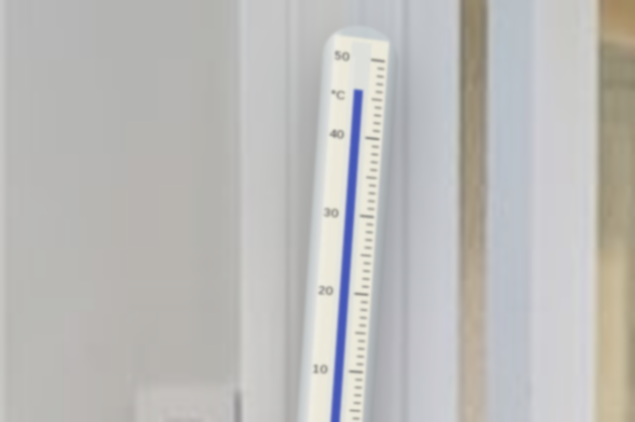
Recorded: 46 (°C)
